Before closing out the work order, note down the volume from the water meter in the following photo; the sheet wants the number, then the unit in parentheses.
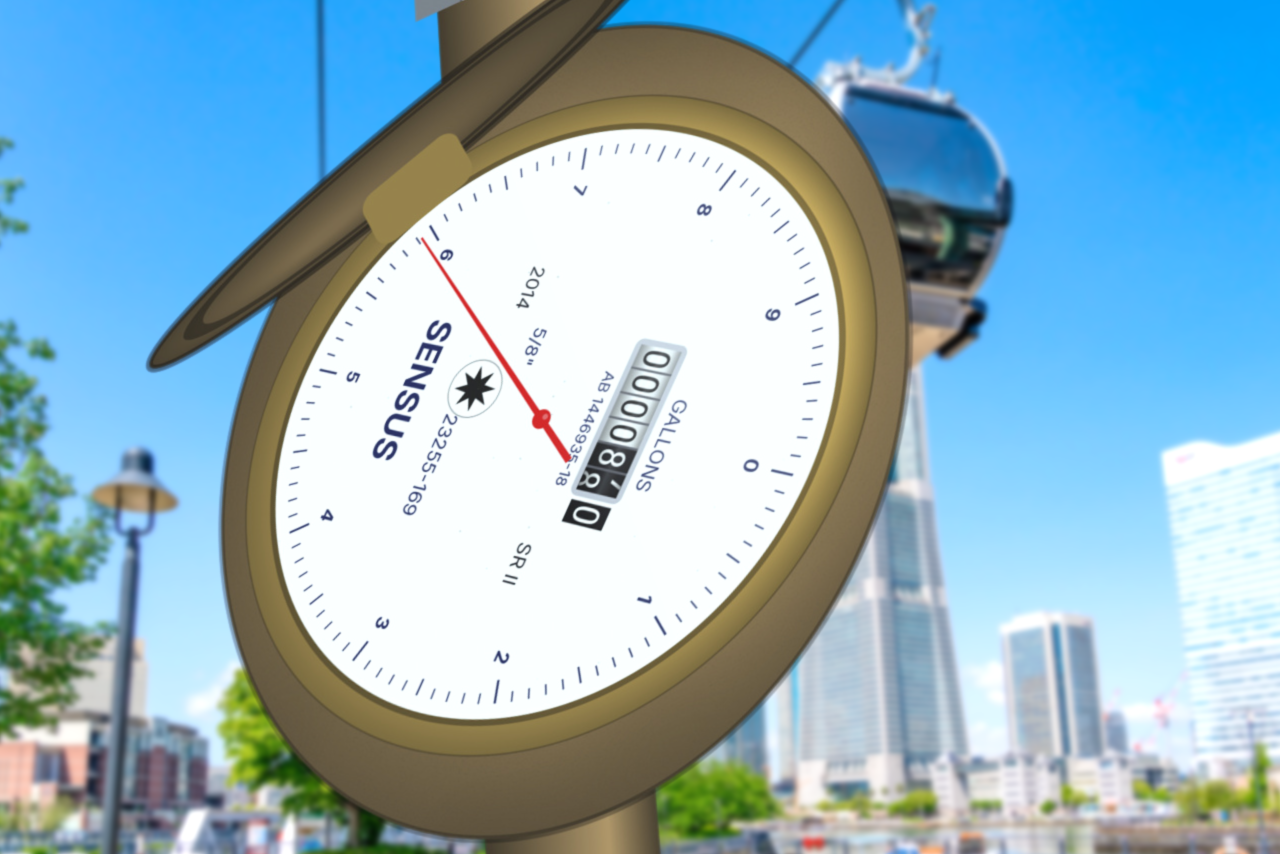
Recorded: 875.9 (gal)
